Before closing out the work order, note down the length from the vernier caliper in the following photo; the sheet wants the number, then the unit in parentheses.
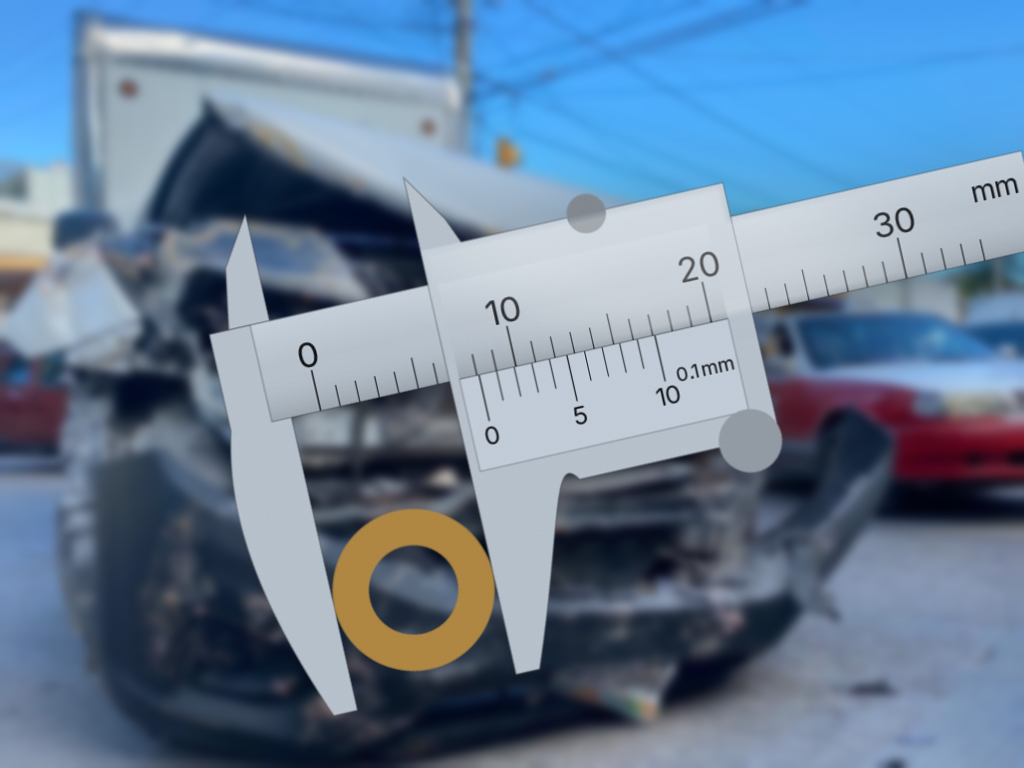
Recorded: 8.1 (mm)
